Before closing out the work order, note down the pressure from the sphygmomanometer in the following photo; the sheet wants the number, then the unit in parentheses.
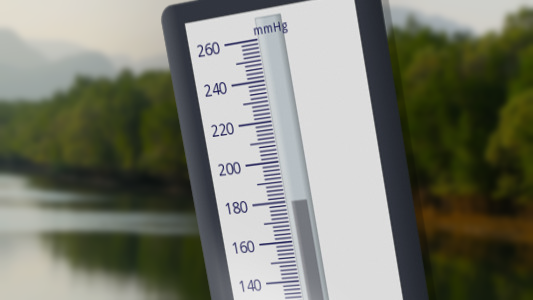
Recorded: 180 (mmHg)
